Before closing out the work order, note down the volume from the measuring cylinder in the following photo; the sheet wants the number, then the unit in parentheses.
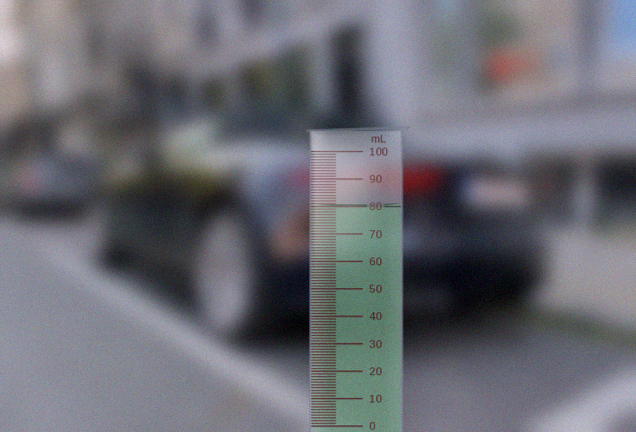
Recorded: 80 (mL)
